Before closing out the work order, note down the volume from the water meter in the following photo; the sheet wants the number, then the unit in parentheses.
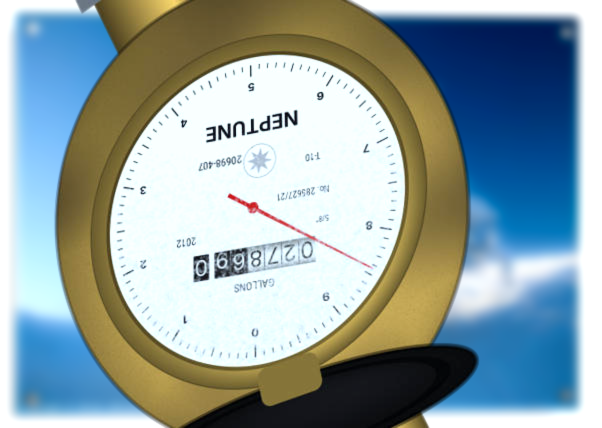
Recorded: 278688.4 (gal)
